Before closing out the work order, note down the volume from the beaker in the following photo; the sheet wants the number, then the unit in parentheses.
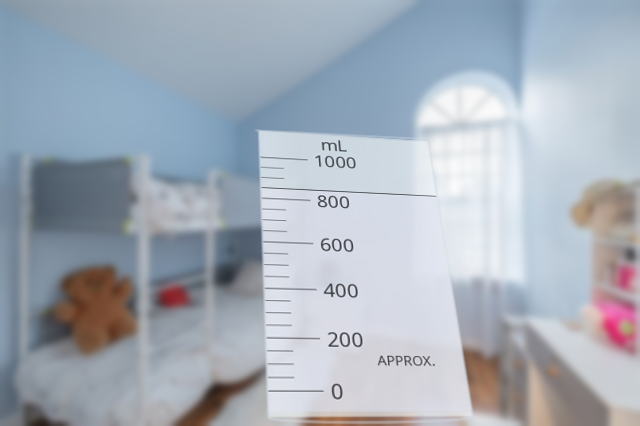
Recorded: 850 (mL)
